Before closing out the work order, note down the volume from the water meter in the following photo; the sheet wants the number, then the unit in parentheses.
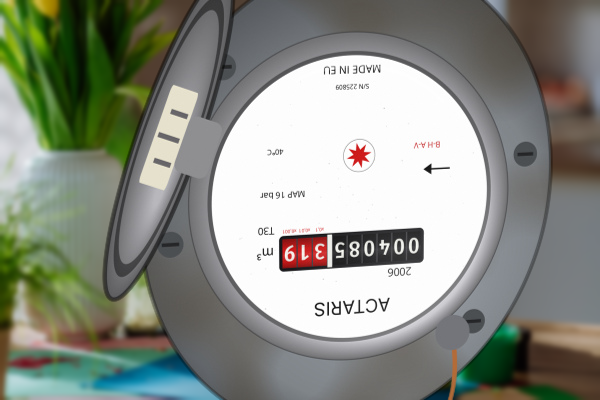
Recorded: 4085.319 (m³)
